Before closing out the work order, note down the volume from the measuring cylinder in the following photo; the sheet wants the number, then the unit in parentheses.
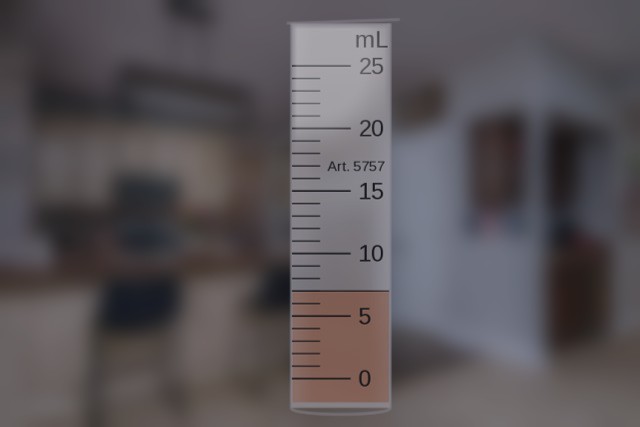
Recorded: 7 (mL)
